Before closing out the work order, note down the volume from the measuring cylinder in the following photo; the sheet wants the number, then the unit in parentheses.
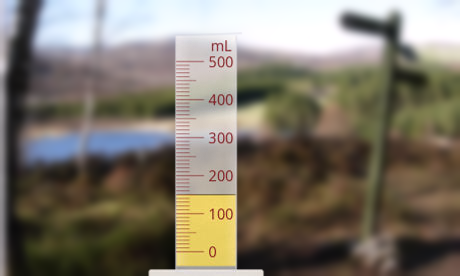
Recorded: 150 (mL)
